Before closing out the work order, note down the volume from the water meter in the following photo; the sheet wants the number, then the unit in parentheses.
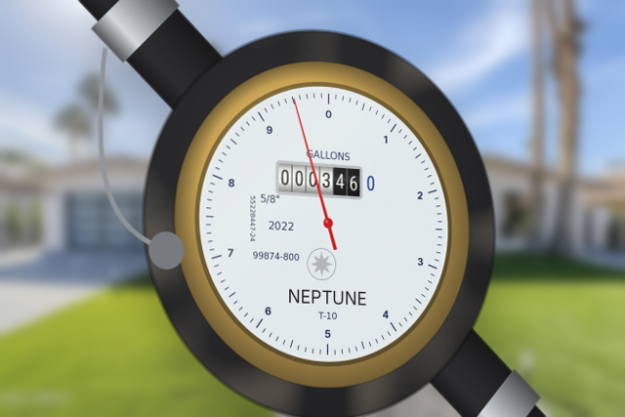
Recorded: 3459.5 (gal)
